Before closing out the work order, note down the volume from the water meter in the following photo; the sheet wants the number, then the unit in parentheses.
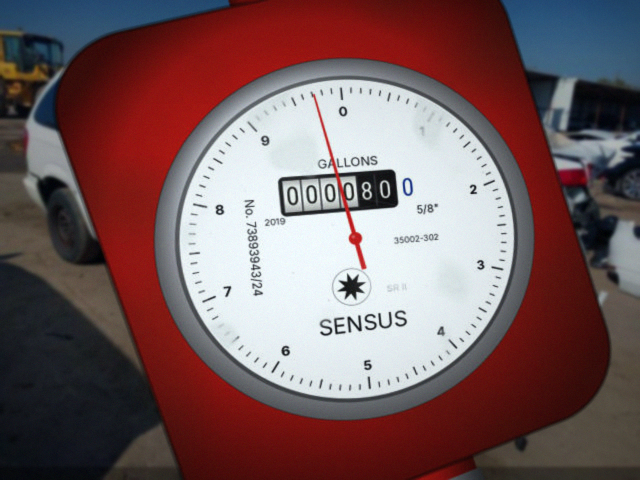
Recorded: 799.7 (gal)
